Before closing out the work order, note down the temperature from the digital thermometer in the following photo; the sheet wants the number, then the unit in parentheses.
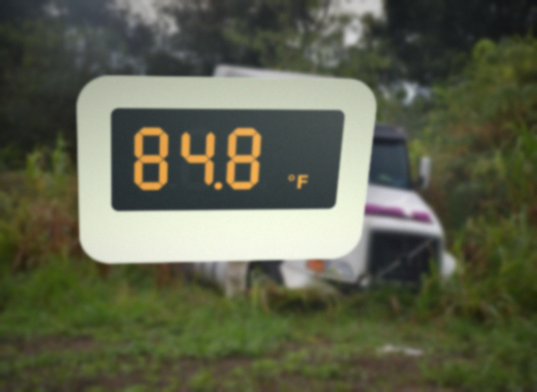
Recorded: 84.8 (°F)
